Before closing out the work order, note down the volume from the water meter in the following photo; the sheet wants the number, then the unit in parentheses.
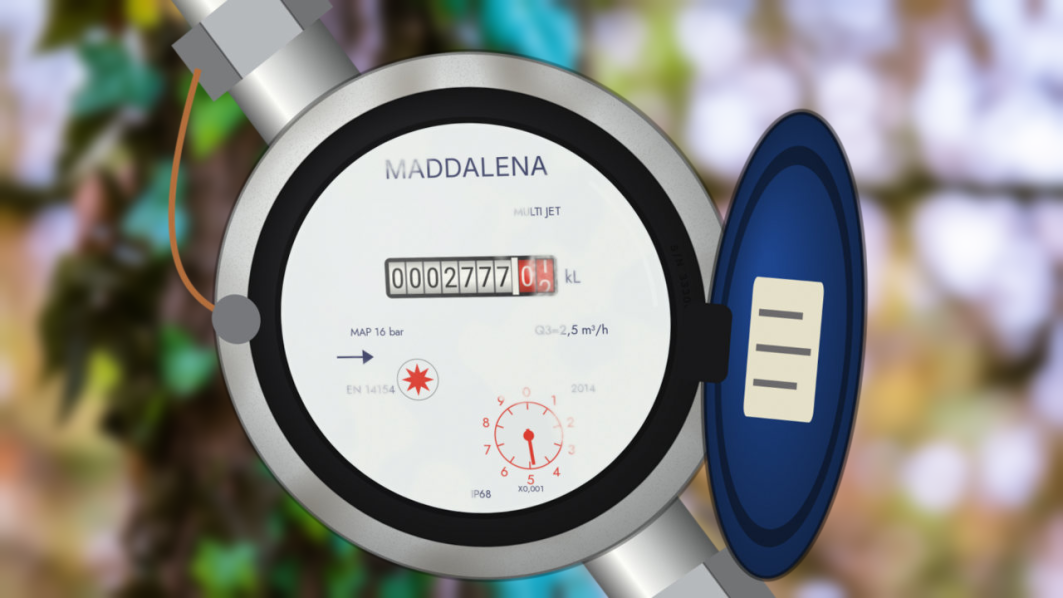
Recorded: 2777.014 (kL)
